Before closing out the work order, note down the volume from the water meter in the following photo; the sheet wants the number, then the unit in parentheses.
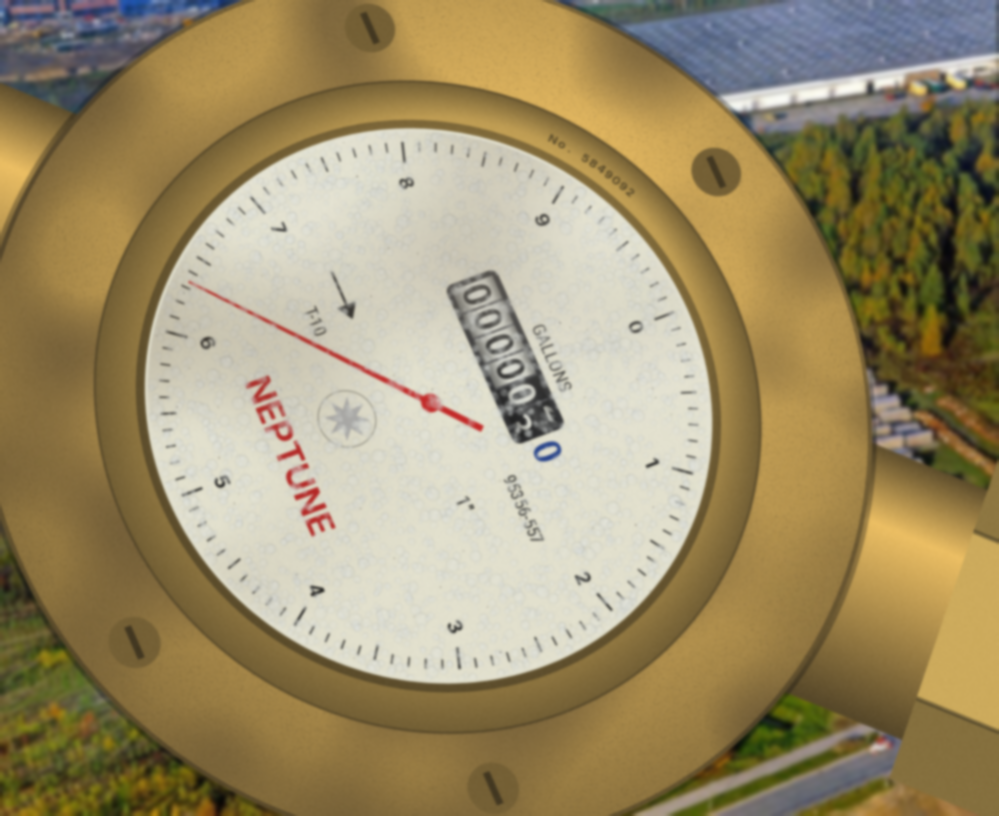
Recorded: 26.3 (gal)
